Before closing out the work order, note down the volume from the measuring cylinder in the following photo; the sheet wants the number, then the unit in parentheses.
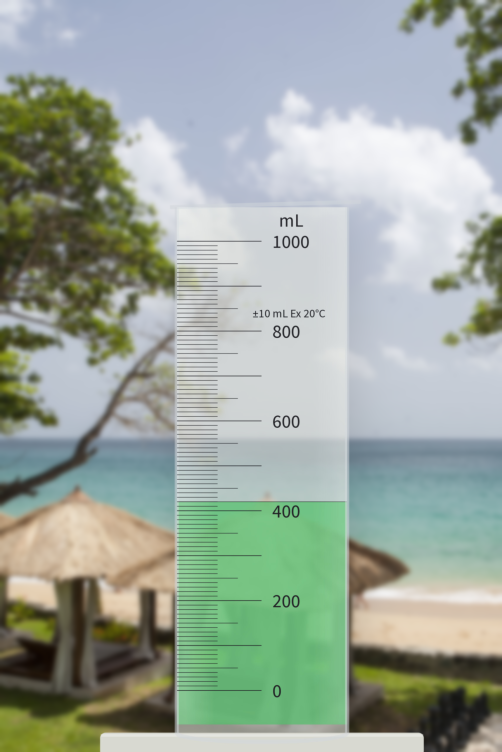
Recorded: 420 (mL)
